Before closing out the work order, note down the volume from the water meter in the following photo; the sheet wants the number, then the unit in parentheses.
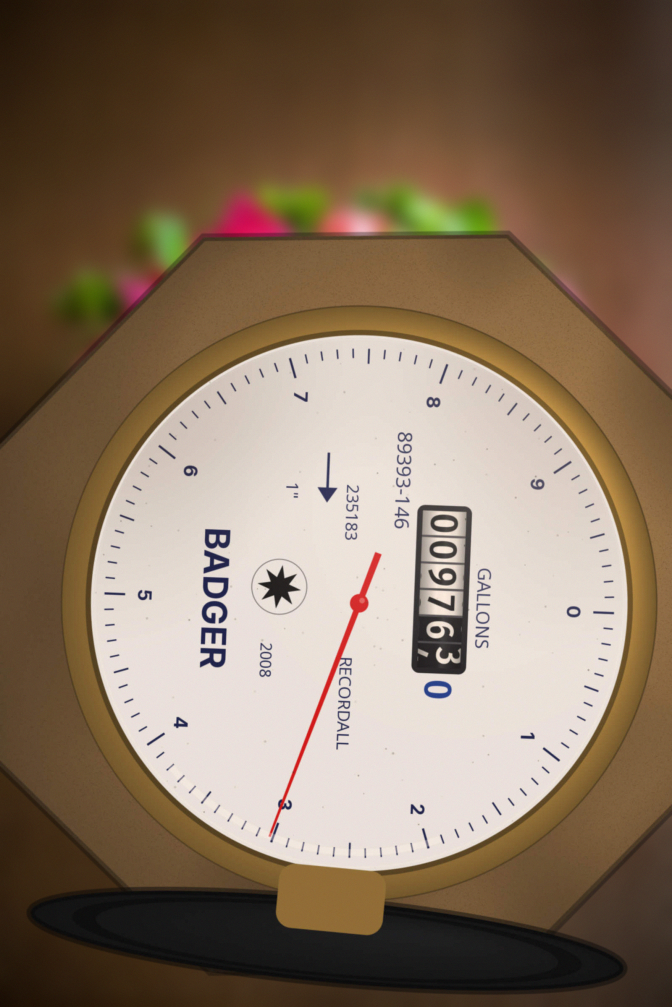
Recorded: 97633.0 (gal)
